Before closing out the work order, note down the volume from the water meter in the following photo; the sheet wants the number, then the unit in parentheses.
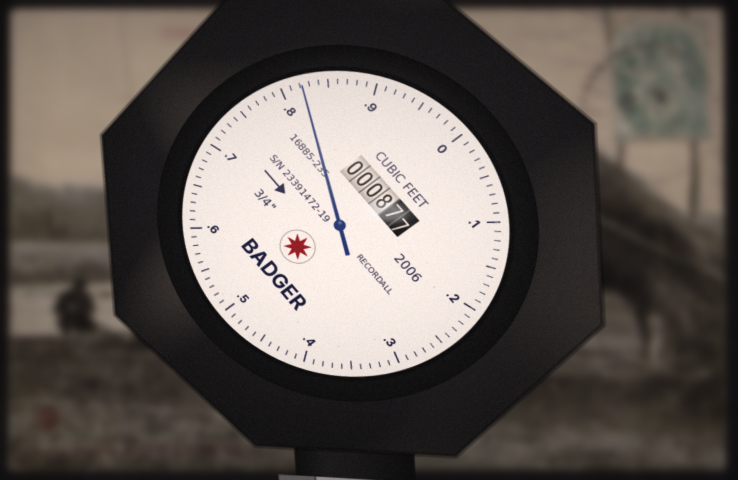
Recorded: 876.82 (ft³)
